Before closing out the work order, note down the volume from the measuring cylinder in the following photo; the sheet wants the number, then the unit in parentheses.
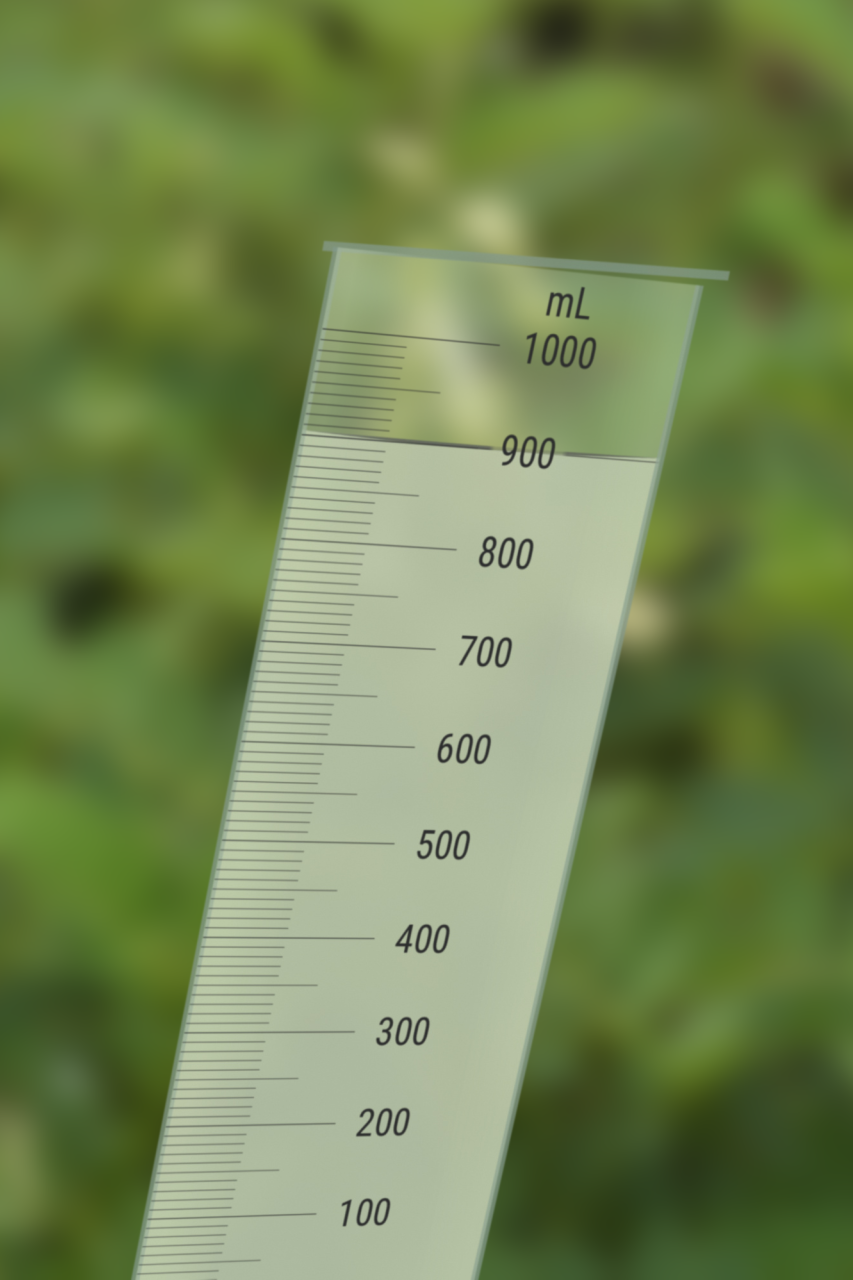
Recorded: 900 (mL)
